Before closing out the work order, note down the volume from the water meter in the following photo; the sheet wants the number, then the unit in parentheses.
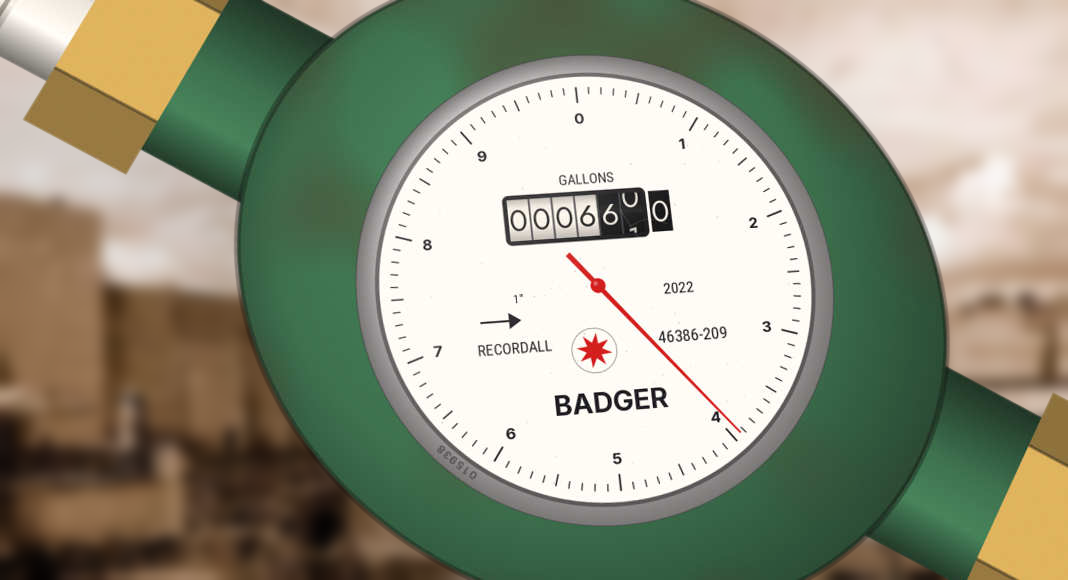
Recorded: 6603.9 (gal)
